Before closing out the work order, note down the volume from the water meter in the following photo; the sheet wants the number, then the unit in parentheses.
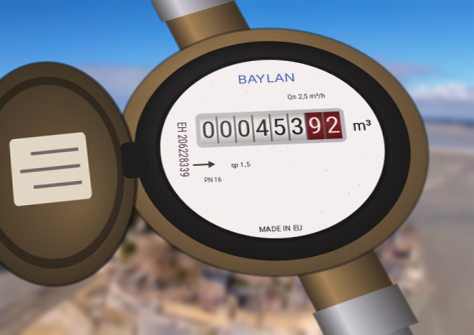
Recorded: 453.92 (m³)
